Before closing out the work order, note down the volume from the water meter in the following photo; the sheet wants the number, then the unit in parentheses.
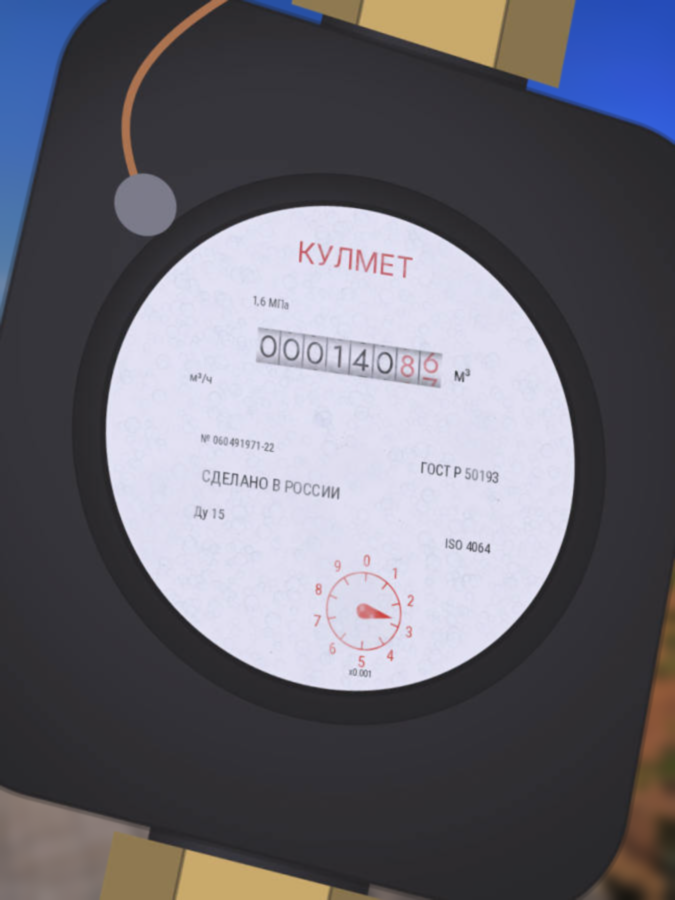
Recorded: 140.862 (m³)
